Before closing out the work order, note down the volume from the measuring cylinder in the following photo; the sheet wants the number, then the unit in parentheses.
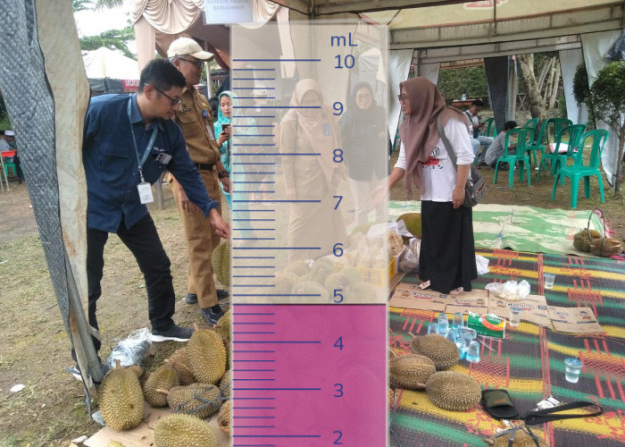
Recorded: 4.8 (mL)
